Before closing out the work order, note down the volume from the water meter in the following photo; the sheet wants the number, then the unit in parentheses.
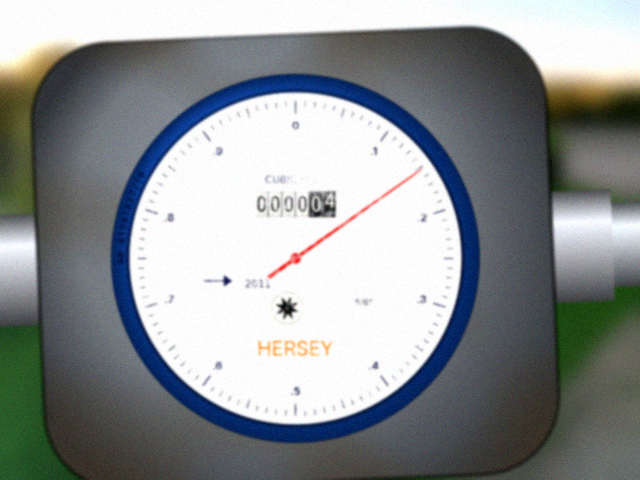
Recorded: 4.15 (ft³)
